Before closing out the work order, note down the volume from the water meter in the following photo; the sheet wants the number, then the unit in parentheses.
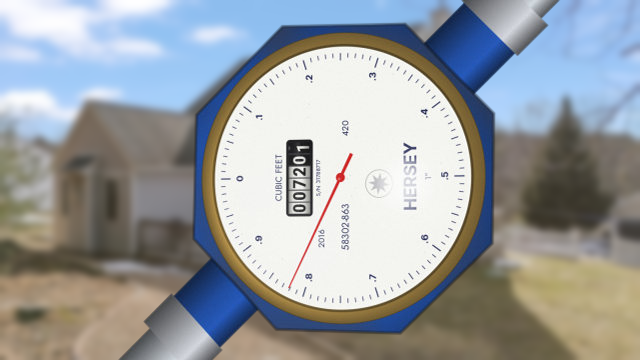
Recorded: 7200.82 (ft³)
